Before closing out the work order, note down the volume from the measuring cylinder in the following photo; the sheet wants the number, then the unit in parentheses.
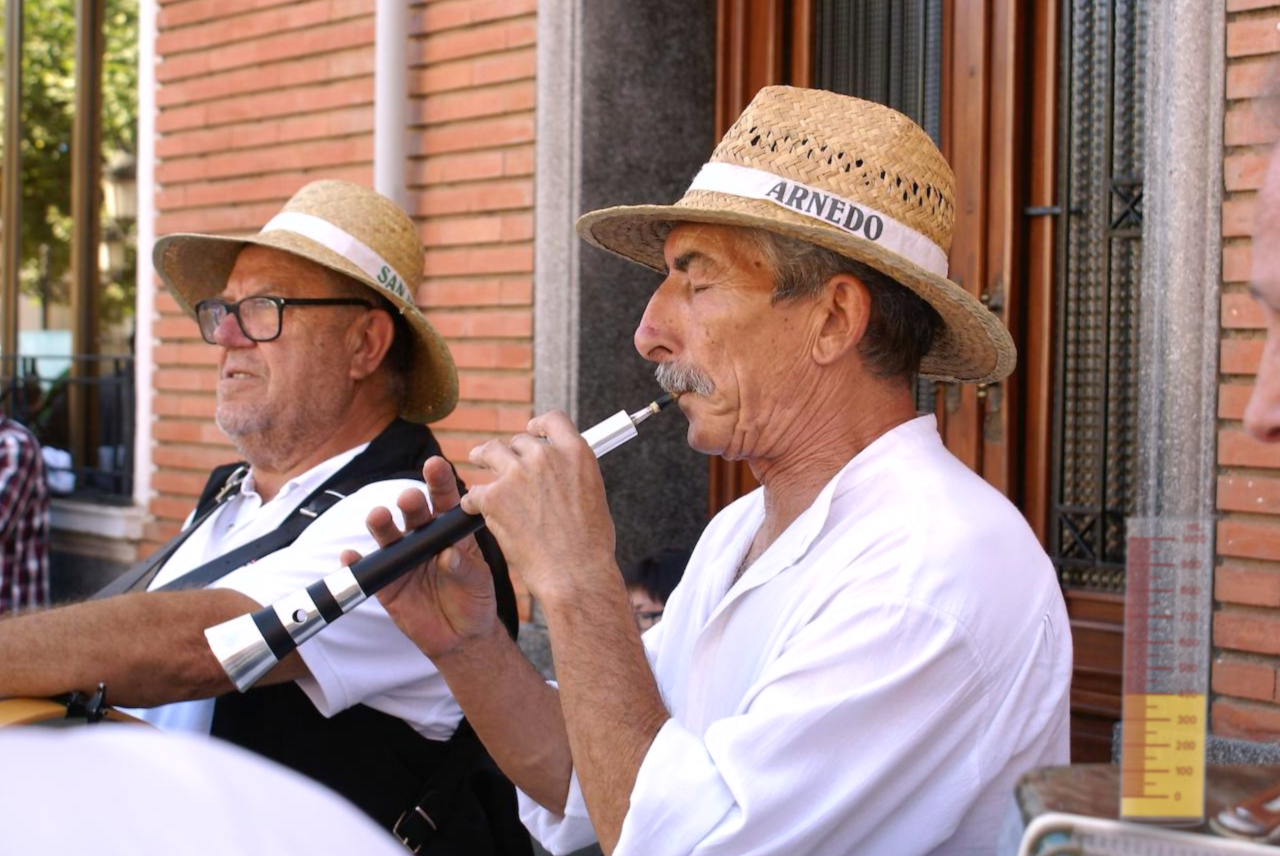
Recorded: 400 (mL)
